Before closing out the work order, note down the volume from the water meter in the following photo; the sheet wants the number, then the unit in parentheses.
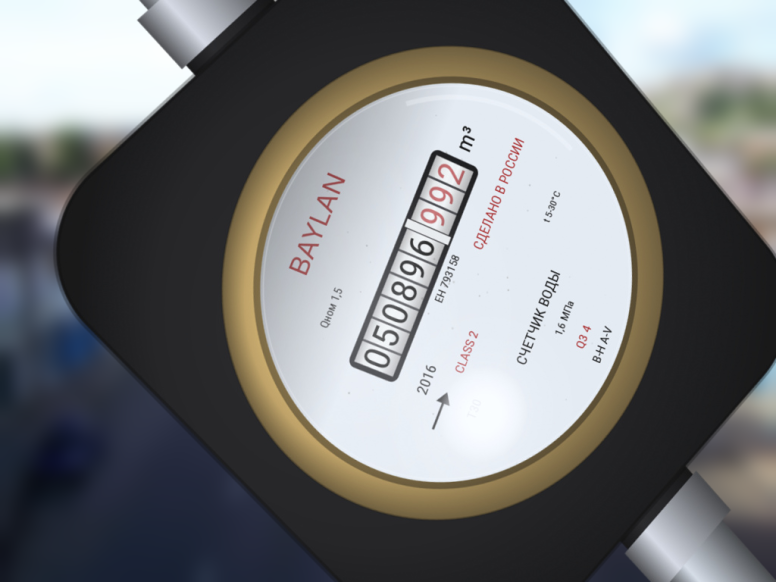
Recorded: 50896.992 (m³)
